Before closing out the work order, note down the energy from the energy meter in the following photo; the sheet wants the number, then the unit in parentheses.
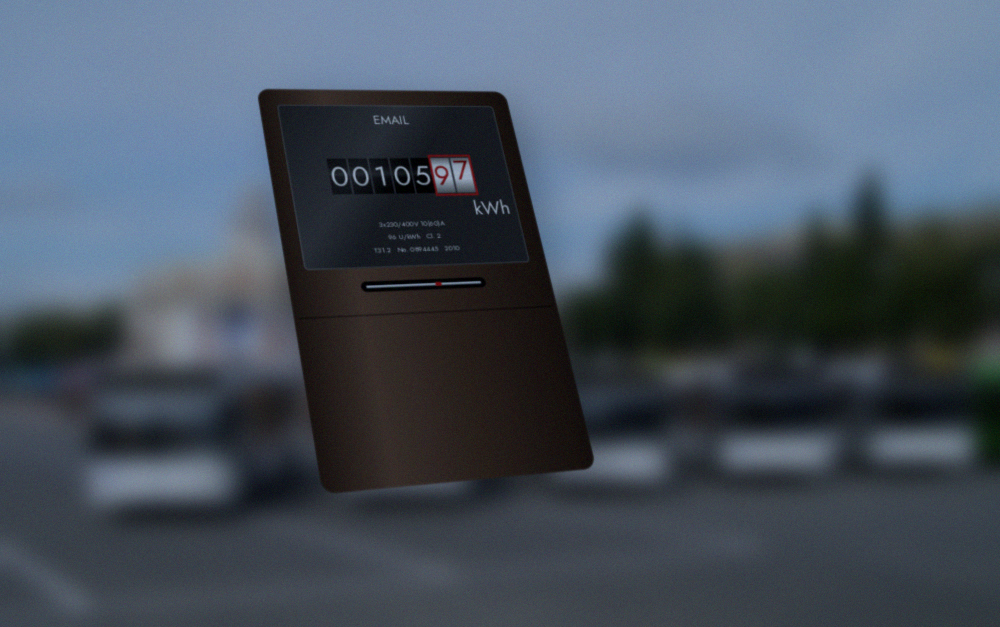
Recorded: 105.97 (kWh)
